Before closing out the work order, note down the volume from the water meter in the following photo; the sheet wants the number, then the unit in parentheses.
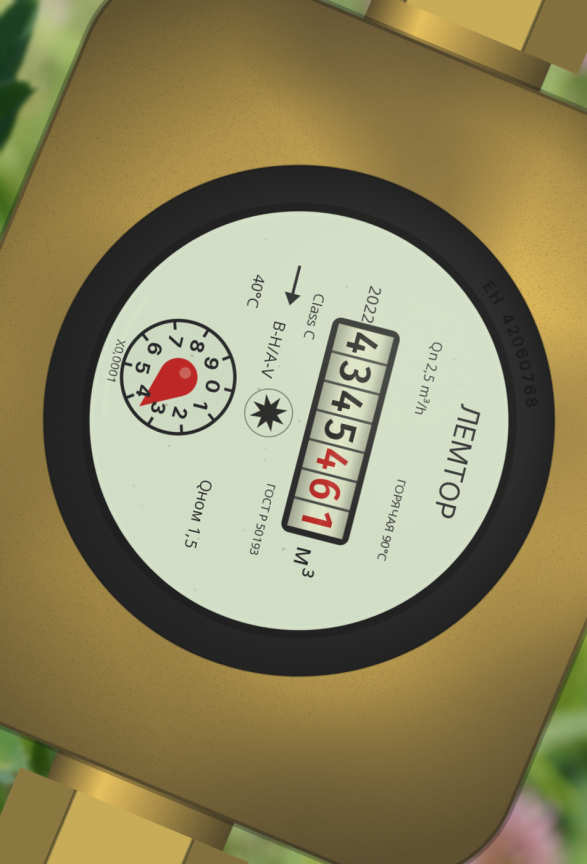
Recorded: 4345.4613 (m³)
